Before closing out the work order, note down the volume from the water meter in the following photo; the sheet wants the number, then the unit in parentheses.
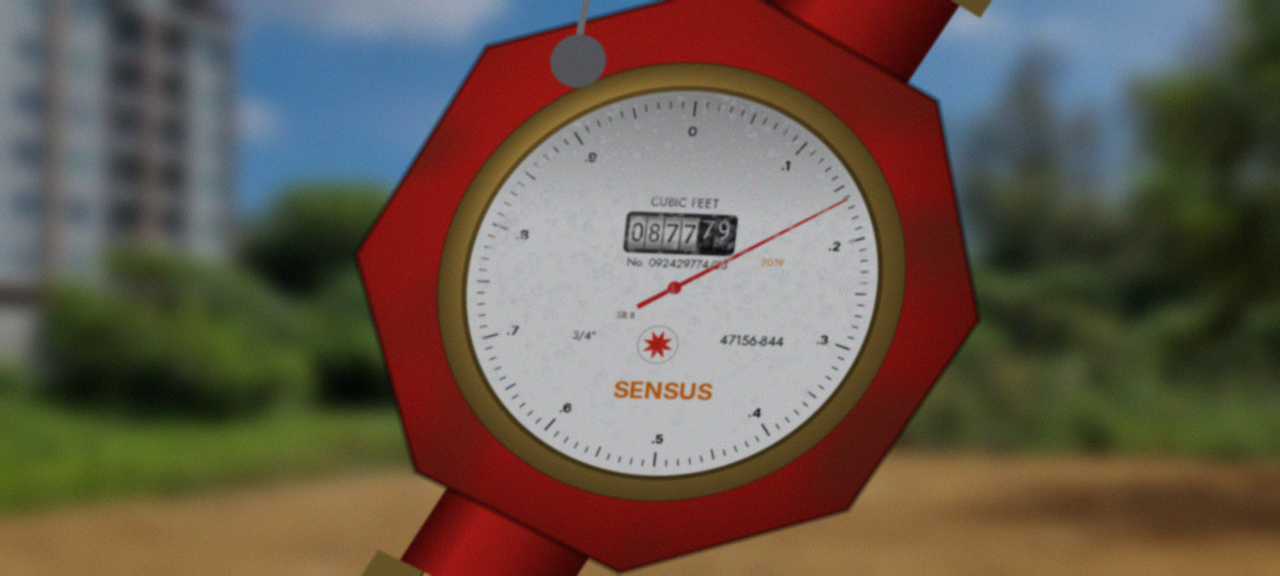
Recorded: 87779.16 (ft³)
